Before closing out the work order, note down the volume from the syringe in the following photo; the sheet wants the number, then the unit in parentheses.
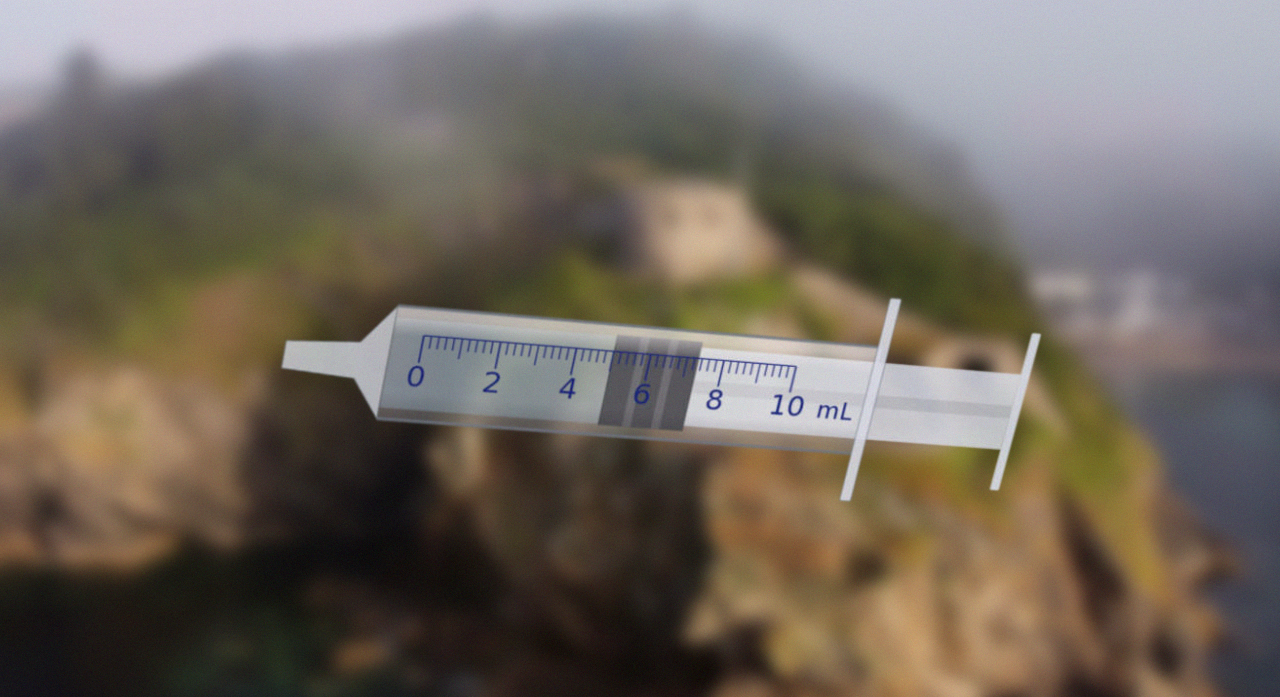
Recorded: 5 (mL)
